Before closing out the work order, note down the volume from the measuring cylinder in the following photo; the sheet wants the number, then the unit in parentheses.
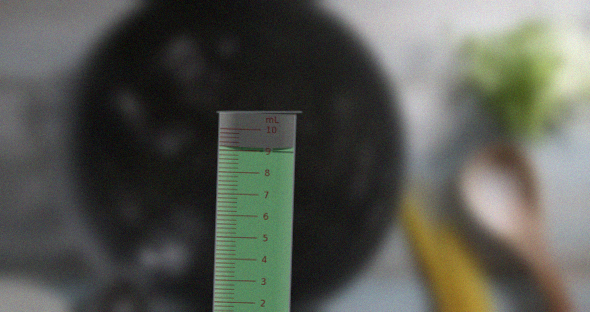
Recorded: 9 (mL)
